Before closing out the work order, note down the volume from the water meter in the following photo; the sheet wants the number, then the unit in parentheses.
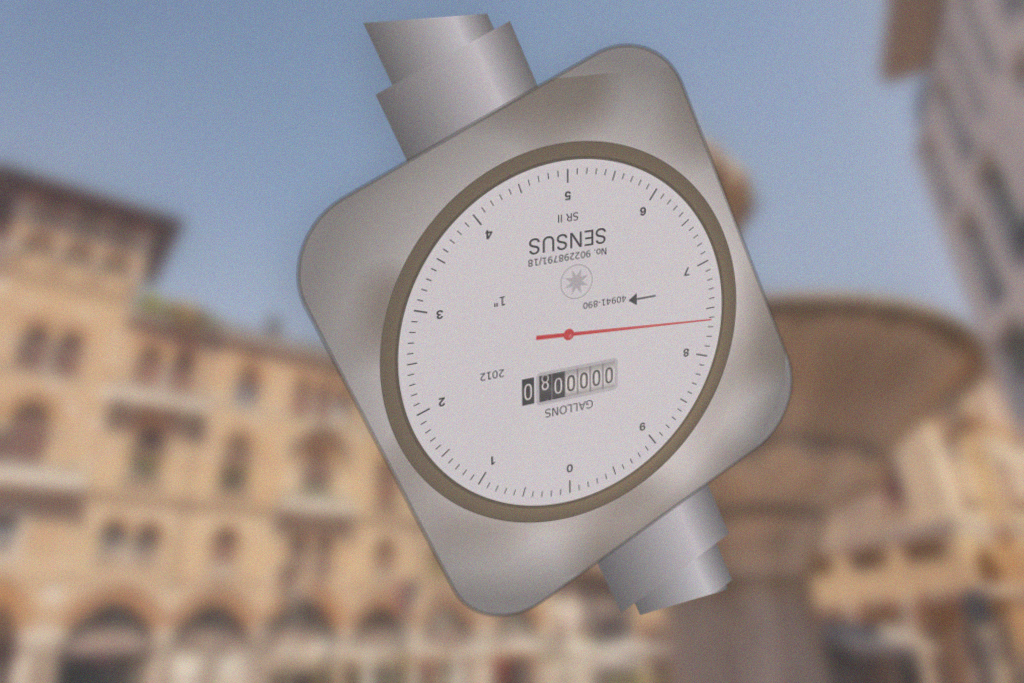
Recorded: 77.6 (gal)
